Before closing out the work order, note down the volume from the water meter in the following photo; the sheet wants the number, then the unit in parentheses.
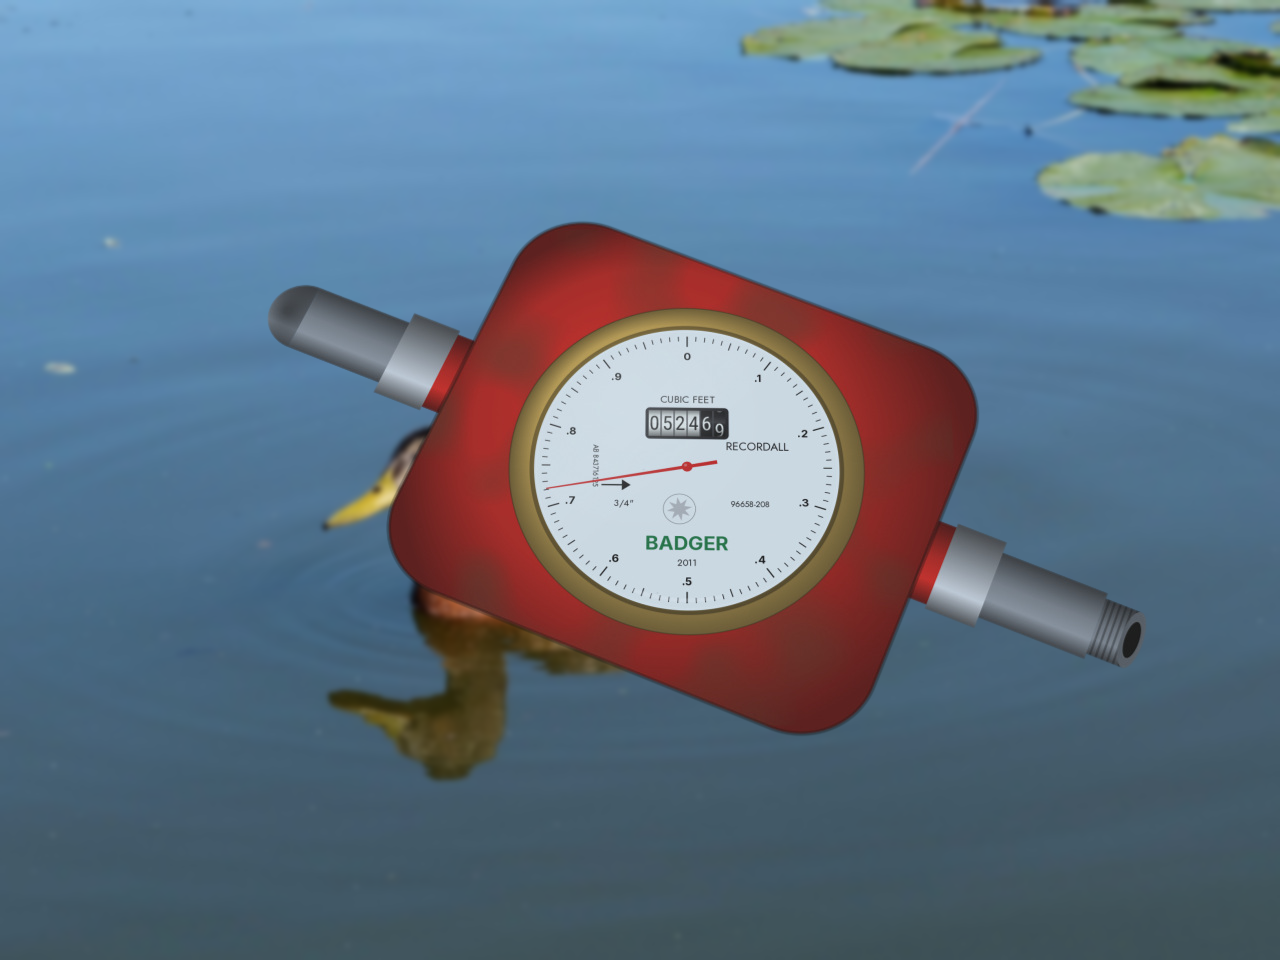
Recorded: 52468.72 (ft³)
